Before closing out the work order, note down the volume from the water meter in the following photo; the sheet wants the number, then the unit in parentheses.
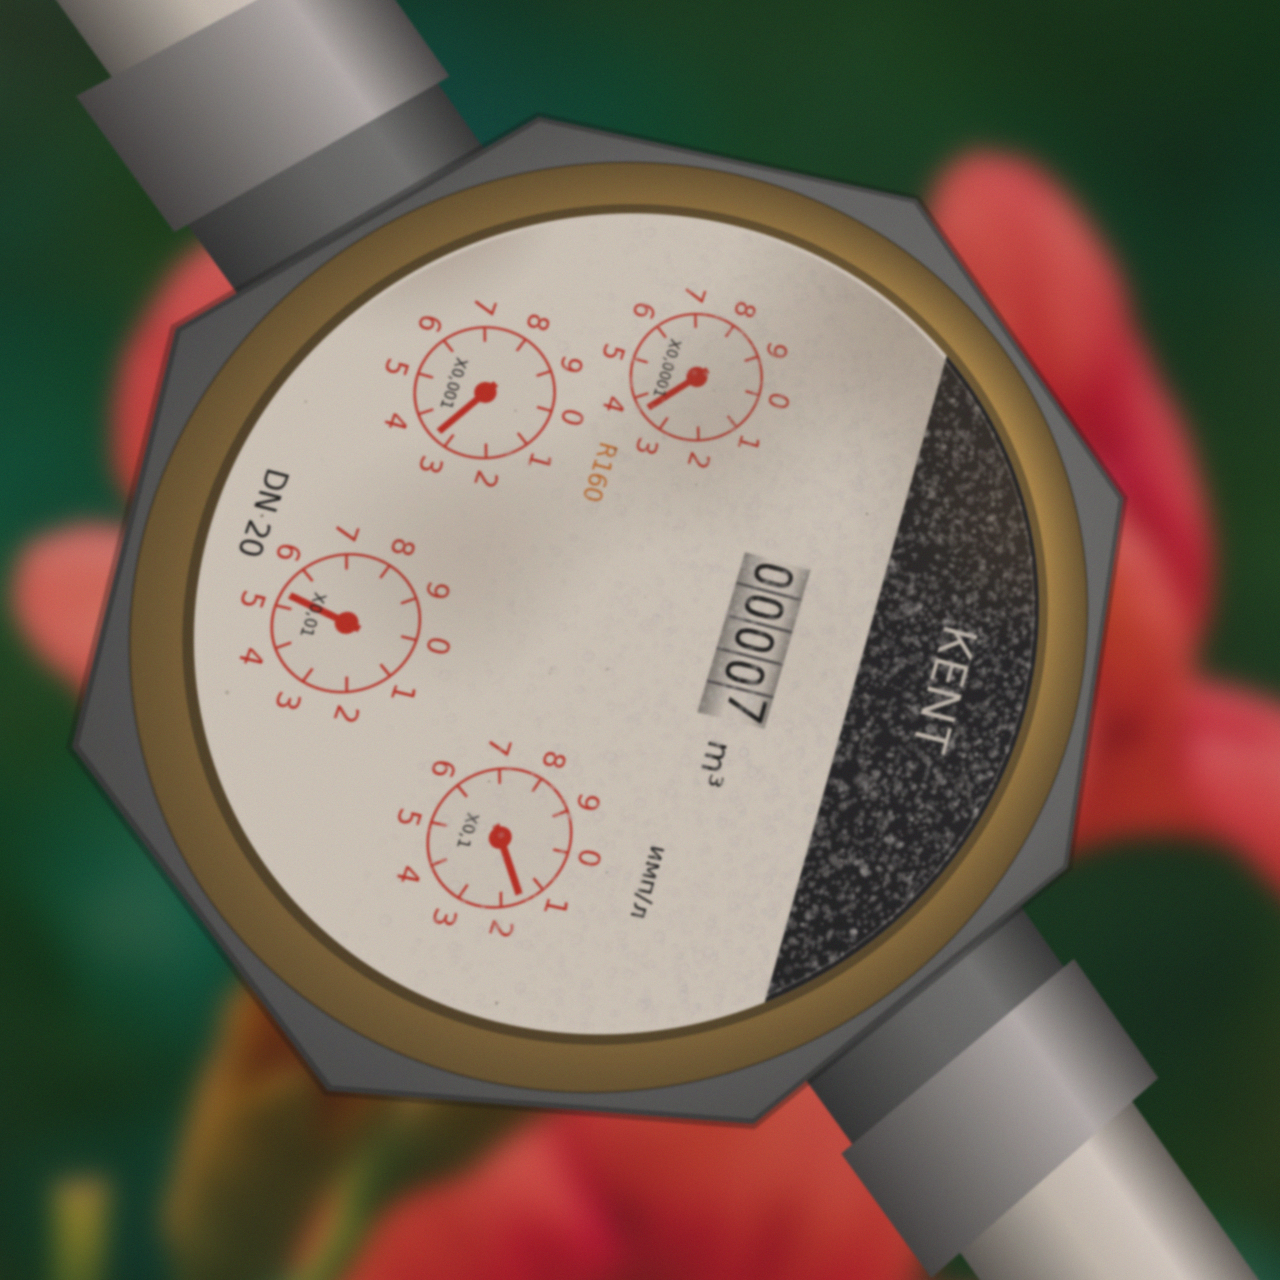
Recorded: 7.1533 (m³)
